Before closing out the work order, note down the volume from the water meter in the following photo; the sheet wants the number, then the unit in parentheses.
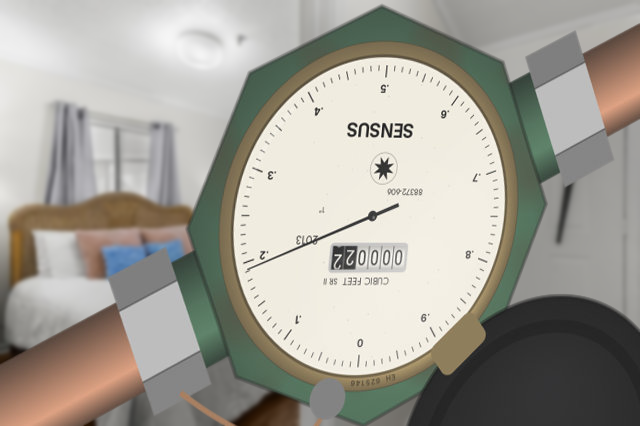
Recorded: 22.19 (ft³)
